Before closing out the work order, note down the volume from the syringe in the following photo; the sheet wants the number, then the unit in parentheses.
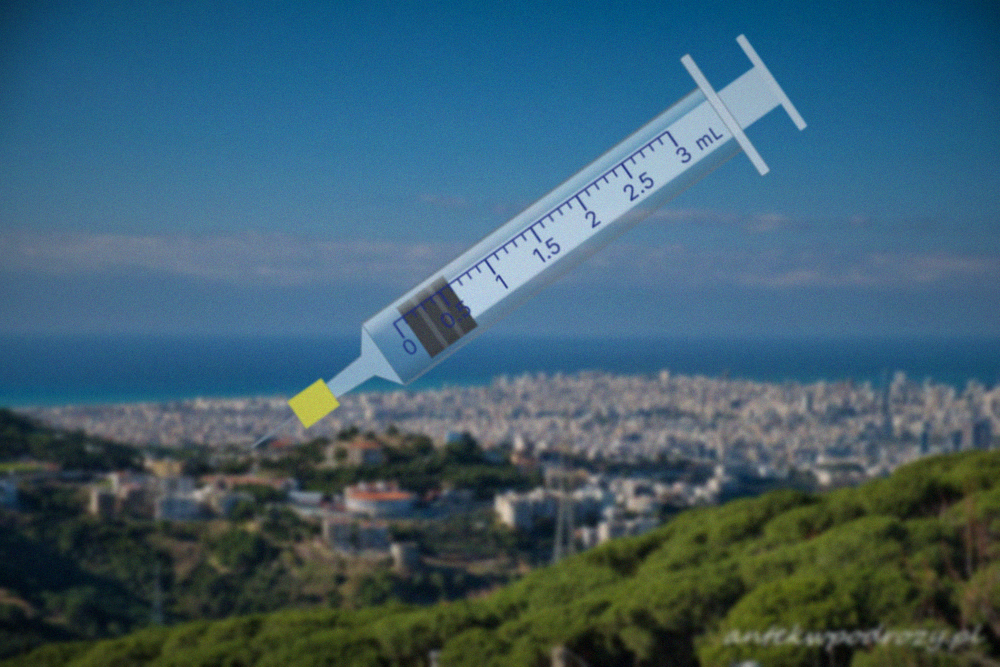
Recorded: 0.1 (mL)
